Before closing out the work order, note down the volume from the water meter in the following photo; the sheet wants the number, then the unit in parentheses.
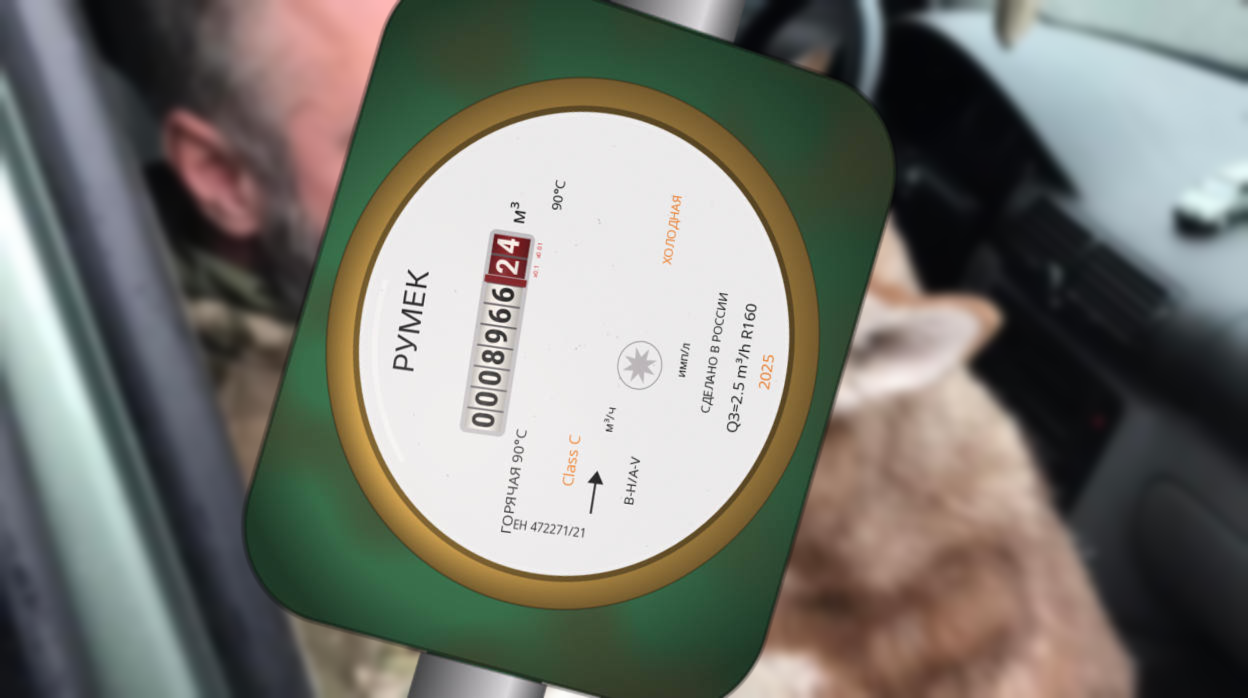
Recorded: 8966.24 (m³)
